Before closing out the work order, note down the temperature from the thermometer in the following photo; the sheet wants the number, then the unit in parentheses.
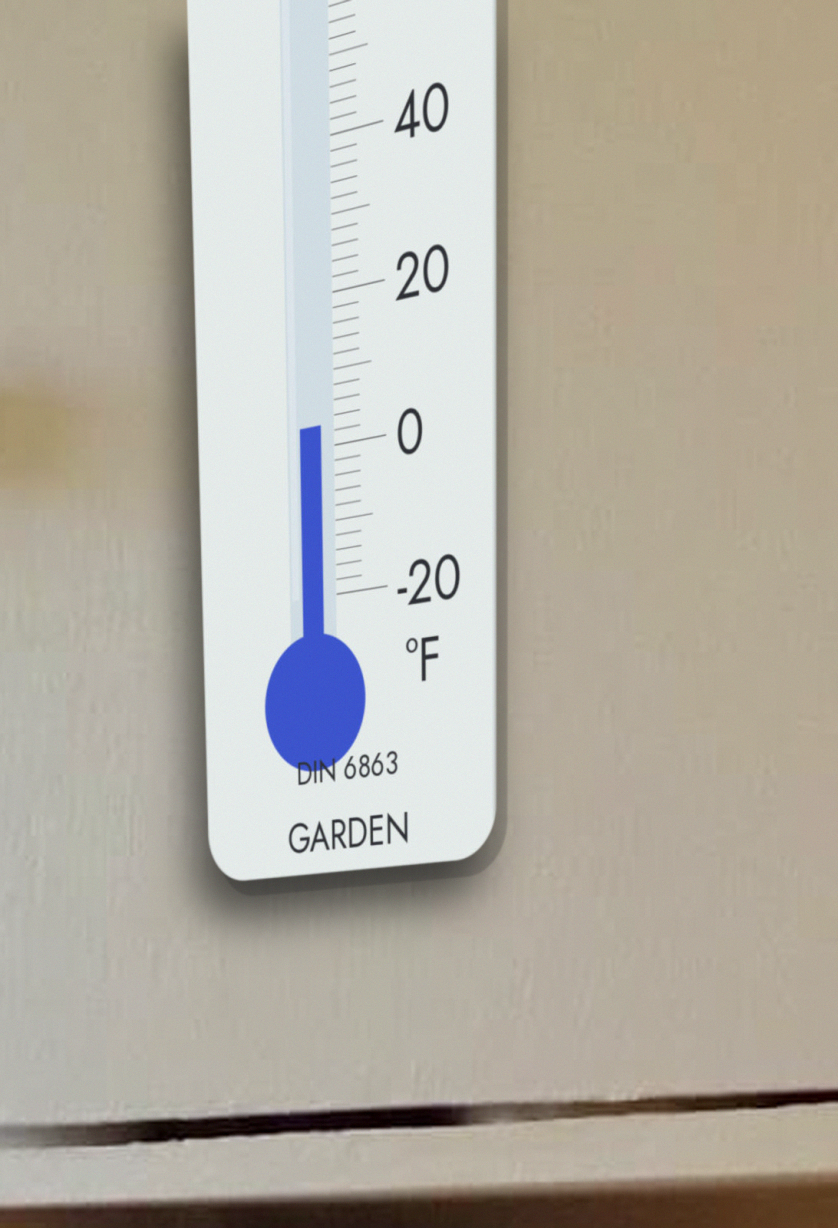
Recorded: 3 (°F)
